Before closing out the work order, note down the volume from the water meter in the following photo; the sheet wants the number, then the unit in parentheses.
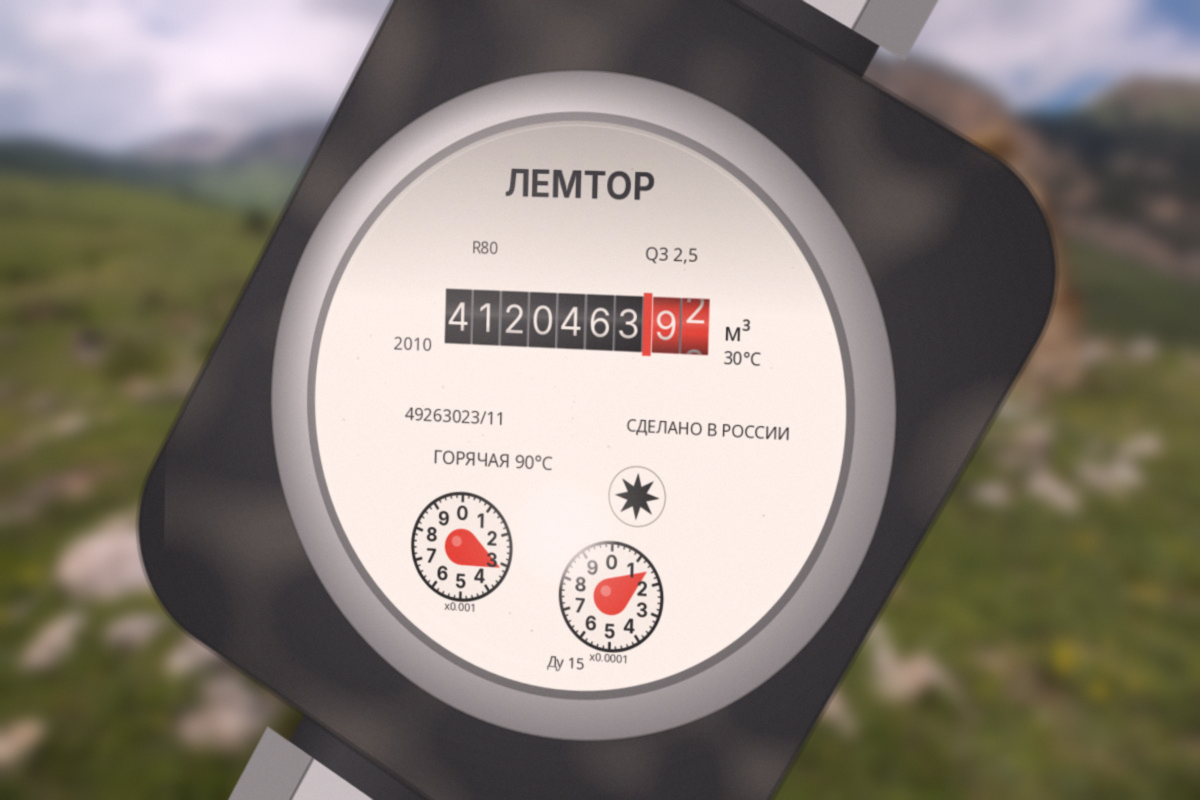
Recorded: 4120463.9231 (m³)
